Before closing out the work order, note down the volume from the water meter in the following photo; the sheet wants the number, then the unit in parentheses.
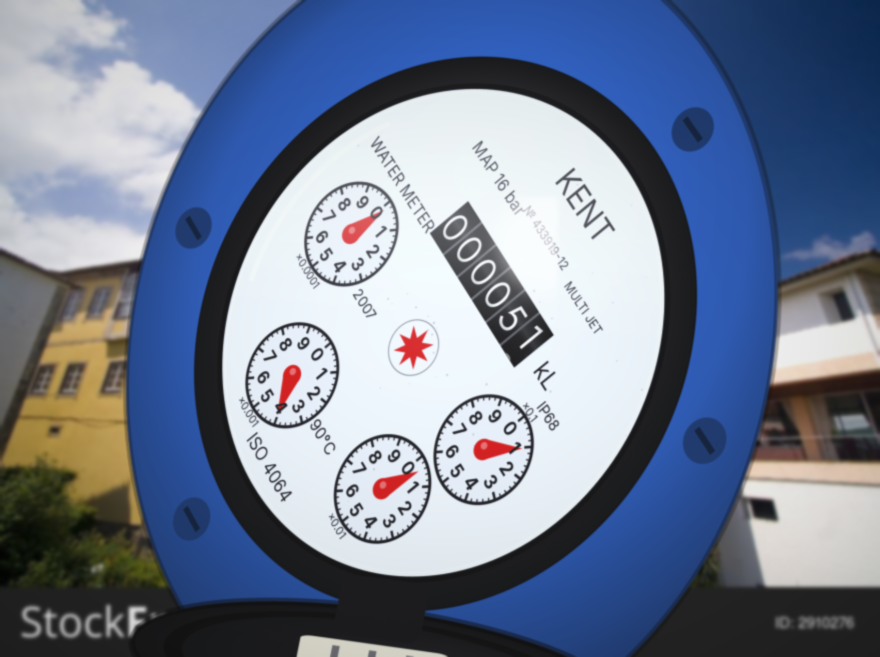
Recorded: 51.1040 (kL)
